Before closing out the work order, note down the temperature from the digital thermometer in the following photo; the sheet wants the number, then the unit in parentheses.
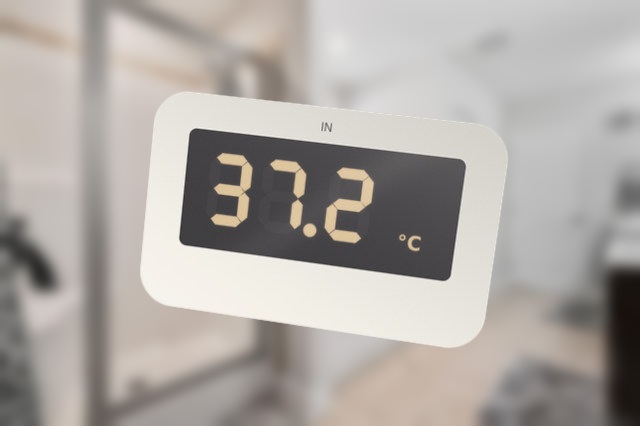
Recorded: 37.2 (°C)
